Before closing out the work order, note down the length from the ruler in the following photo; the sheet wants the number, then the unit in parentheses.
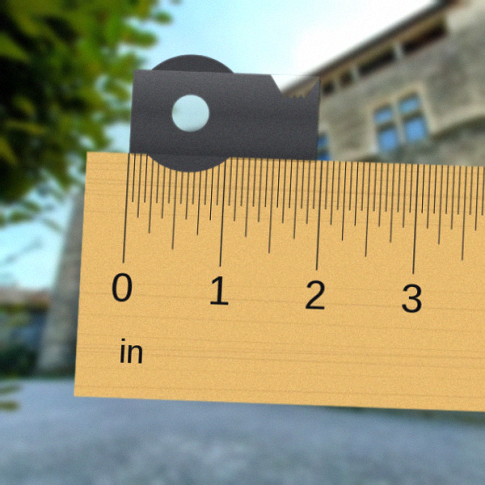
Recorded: 1.9375 (in)
